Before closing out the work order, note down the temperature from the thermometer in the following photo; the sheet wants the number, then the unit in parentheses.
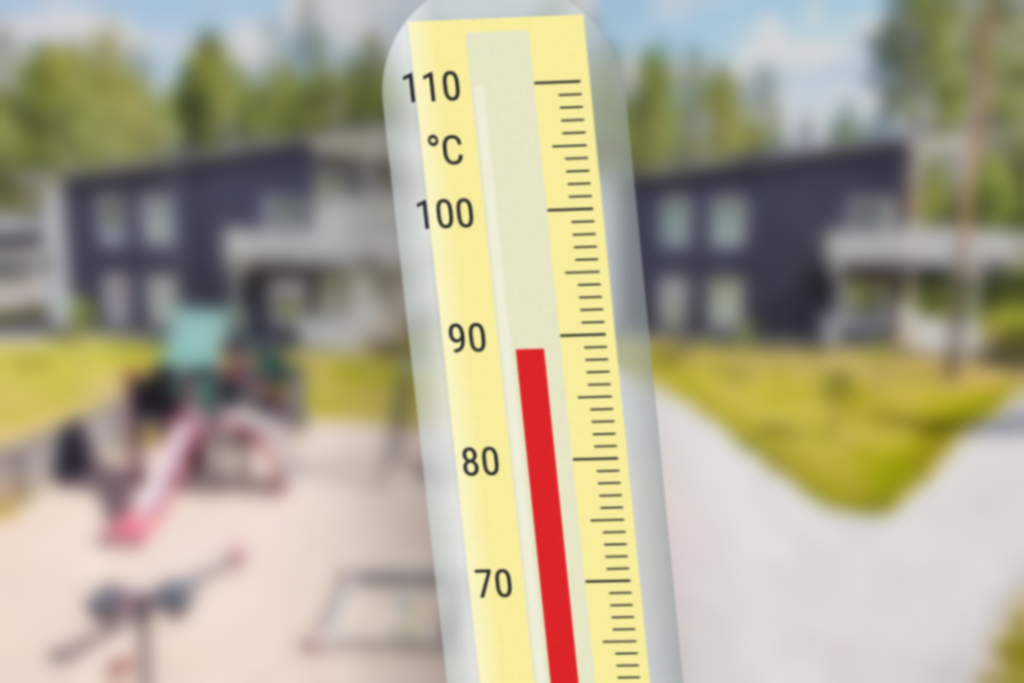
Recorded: 89 (°C)
